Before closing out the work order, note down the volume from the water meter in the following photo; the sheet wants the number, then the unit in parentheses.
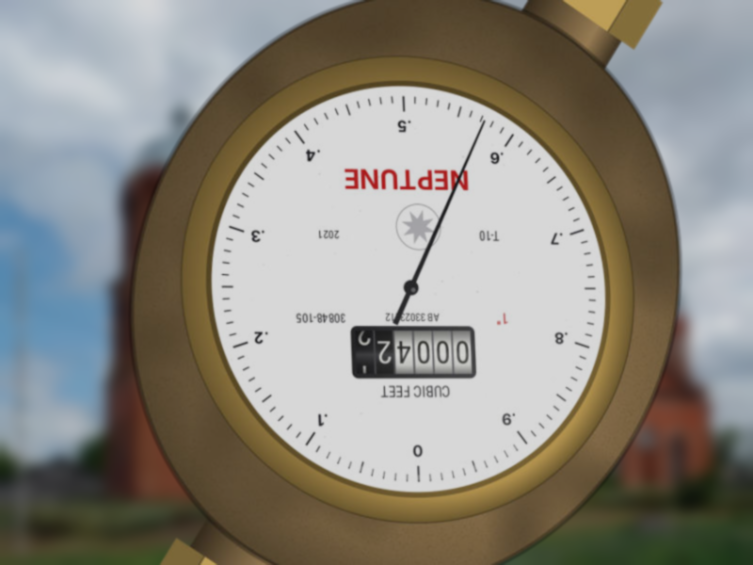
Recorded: 421.57 (ft³)
